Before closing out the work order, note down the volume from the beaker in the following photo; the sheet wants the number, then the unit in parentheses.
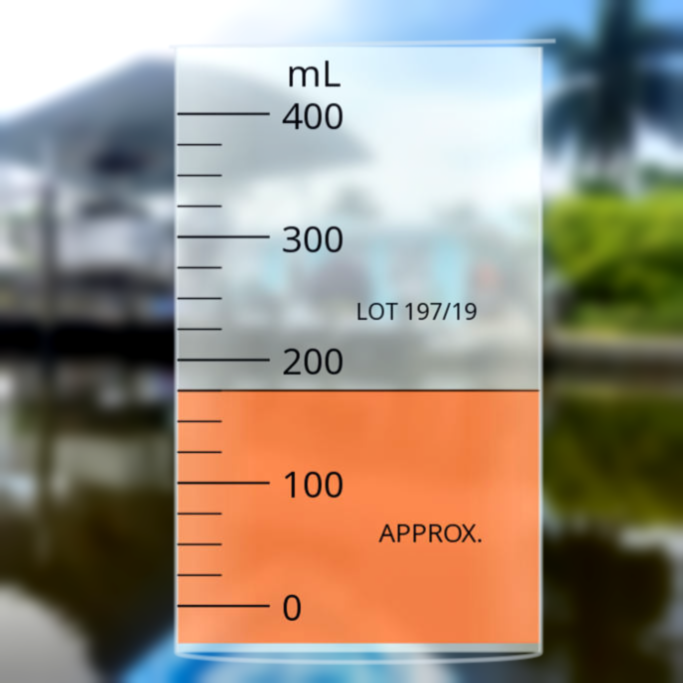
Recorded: 175 (mL)
